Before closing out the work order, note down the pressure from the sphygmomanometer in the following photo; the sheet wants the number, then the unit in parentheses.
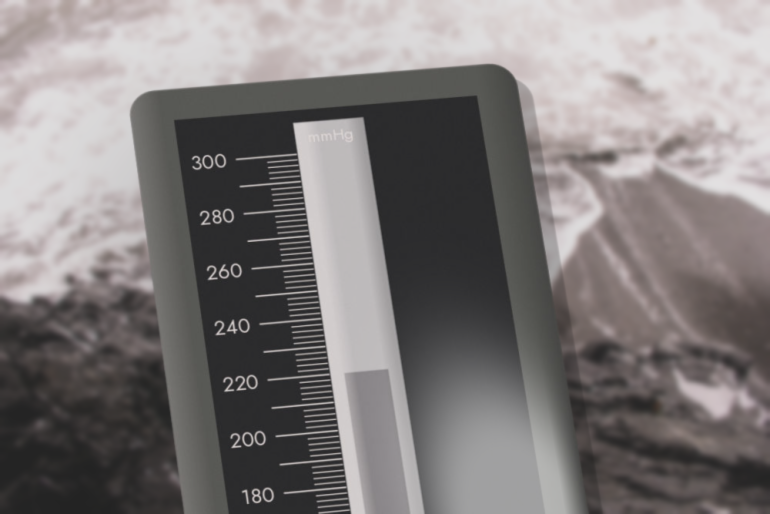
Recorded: 220 (mmHg)
